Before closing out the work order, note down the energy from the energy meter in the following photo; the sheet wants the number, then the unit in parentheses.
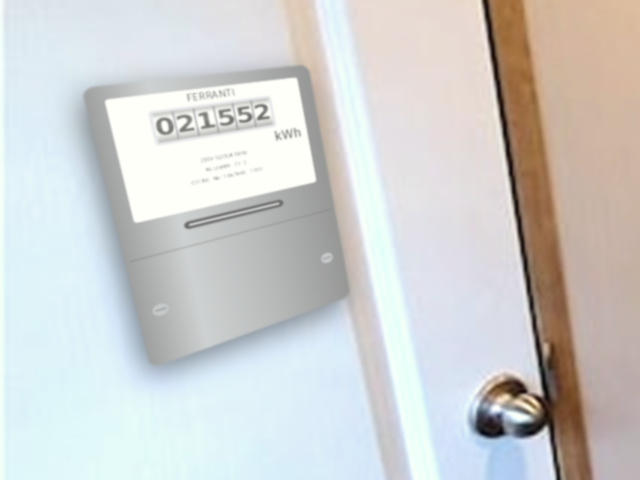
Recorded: 21552 (kWh)
